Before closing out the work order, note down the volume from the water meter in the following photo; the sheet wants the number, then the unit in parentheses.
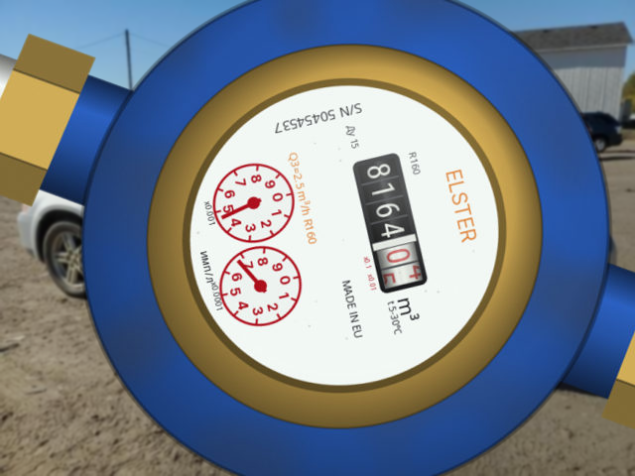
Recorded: 8164.0446 (m³)
